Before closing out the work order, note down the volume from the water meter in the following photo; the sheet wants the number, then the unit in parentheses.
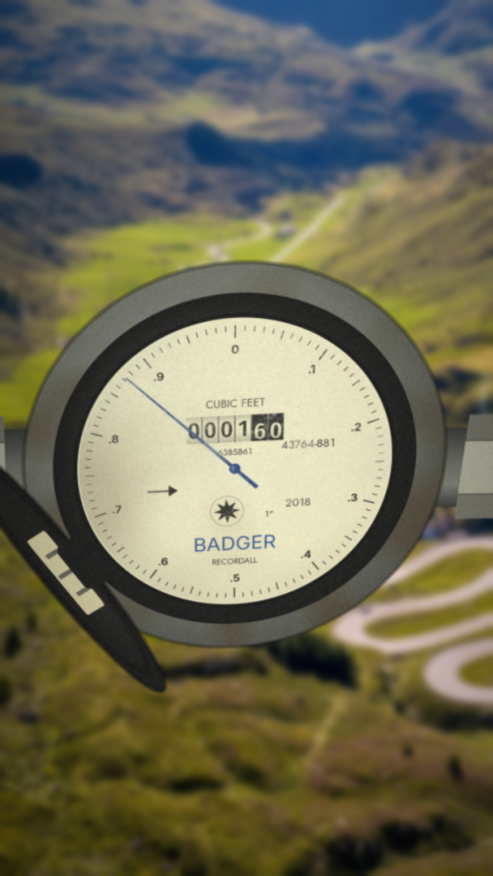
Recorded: 159.87 (ft³)
